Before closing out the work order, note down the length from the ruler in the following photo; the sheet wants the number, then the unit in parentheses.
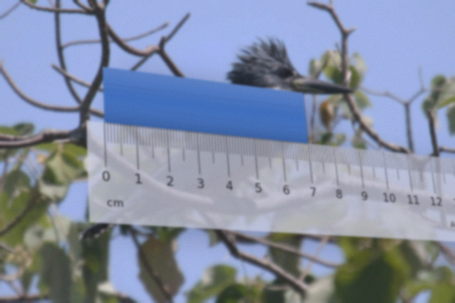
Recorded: 7 (cm)
